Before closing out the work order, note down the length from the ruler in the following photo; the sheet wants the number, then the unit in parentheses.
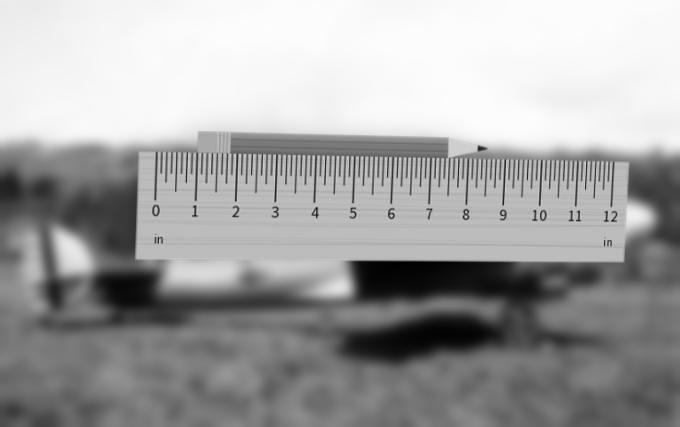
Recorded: 7.5 (in)
